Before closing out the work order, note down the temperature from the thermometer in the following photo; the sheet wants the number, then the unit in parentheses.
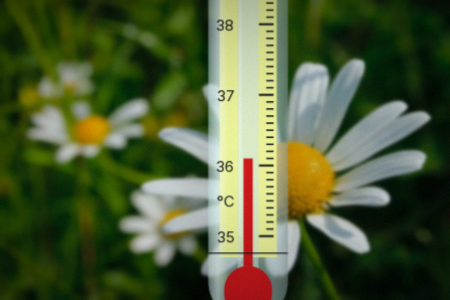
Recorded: 36.1 (°C)
